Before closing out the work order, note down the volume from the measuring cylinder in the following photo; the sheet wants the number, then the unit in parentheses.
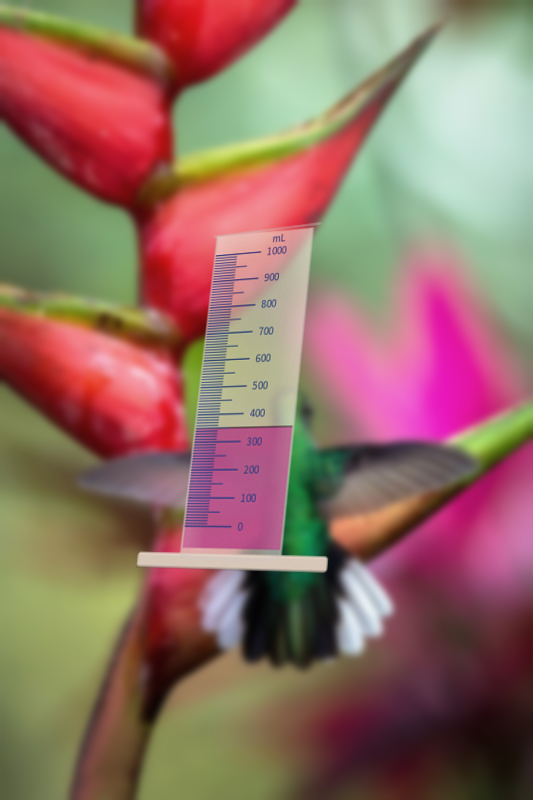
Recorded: 350 (mL)
